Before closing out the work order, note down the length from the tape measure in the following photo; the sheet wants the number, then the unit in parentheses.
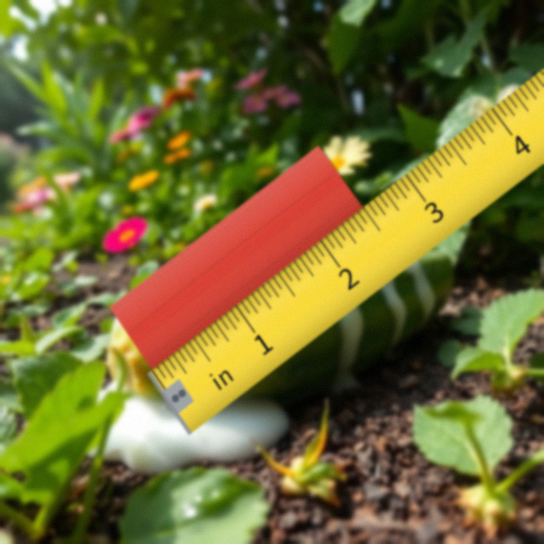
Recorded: 2.5 (in)
